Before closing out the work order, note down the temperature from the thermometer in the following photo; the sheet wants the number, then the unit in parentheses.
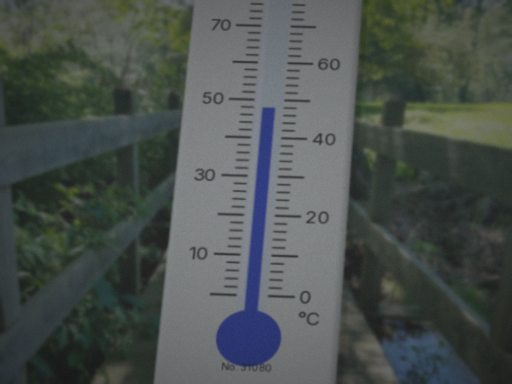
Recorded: 48 (°C)
